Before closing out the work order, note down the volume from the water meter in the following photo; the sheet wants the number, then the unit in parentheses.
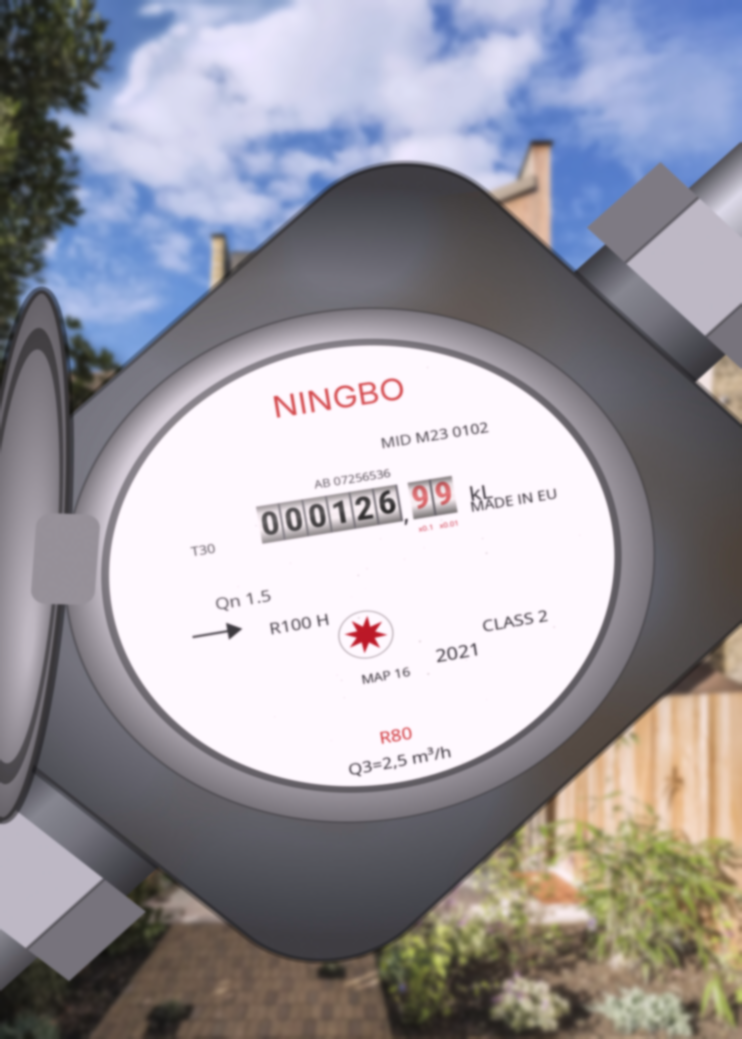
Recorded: 126.99 (kL)
